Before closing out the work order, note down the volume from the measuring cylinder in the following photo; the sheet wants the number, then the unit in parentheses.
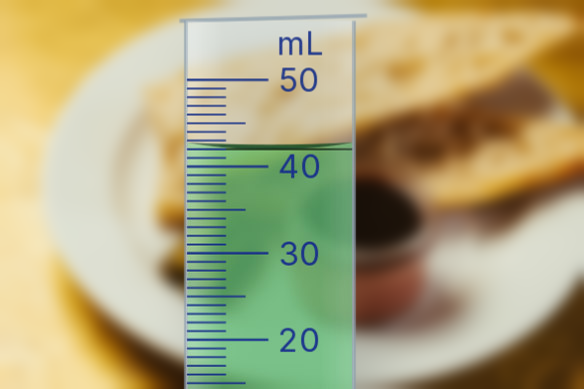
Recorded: 42 (mL)
